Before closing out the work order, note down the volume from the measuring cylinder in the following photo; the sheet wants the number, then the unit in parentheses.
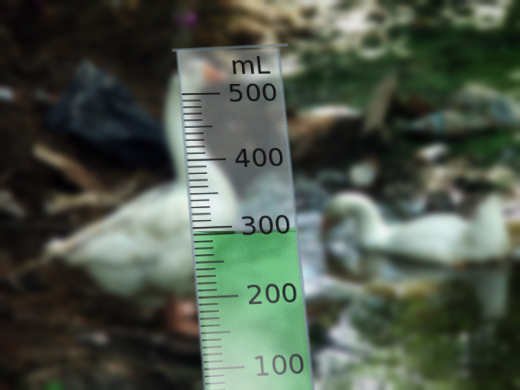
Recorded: 290 (mL)
